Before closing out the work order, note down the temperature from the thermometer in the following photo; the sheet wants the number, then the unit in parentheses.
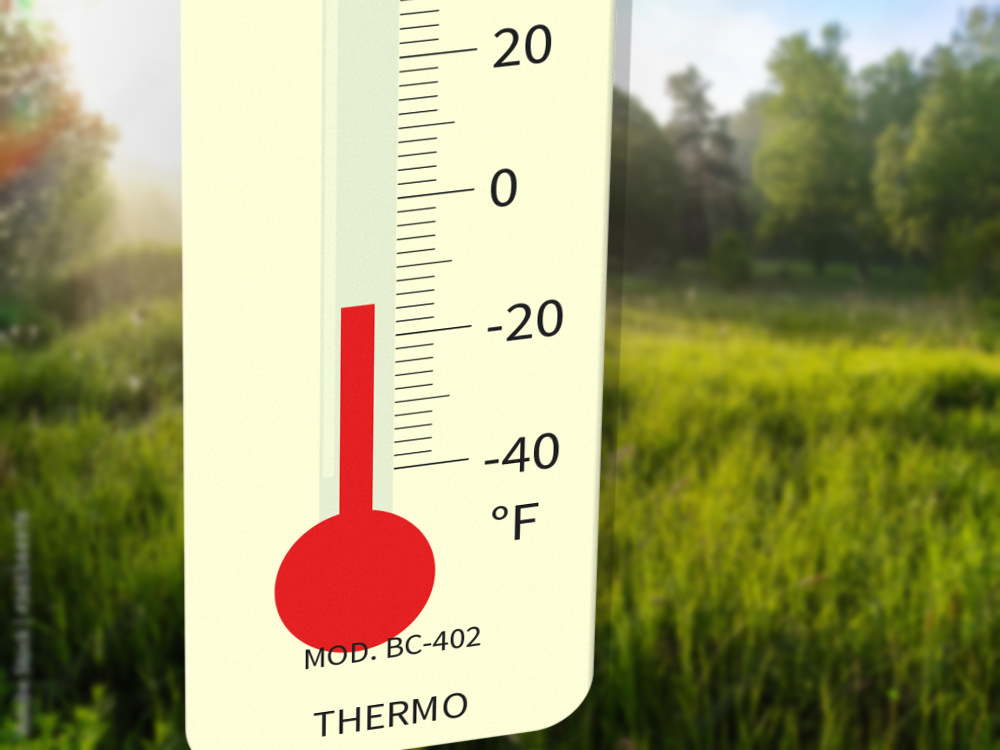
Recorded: -15 (°F)
